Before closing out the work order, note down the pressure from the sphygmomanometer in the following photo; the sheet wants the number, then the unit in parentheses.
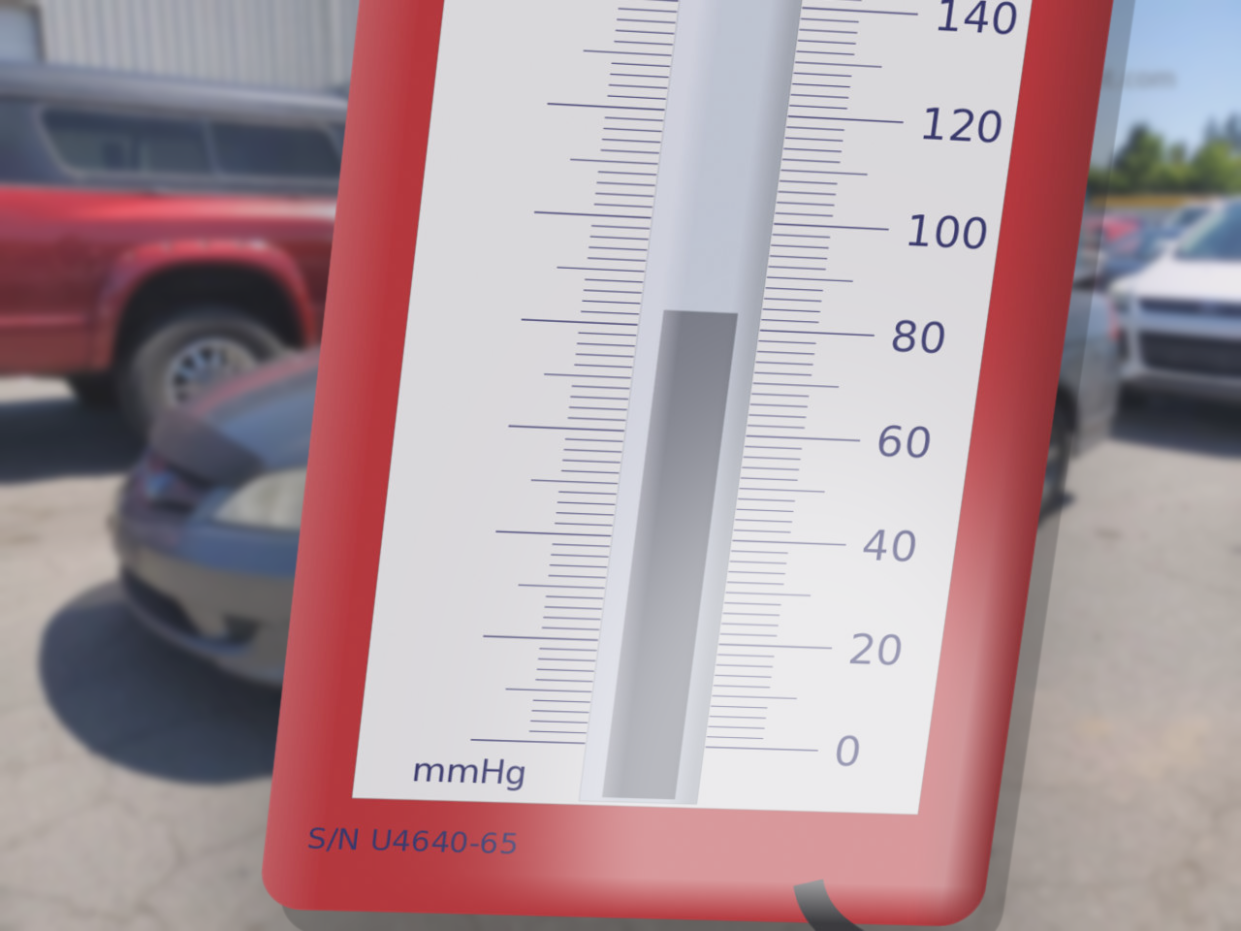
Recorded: 83 (mmHg)
